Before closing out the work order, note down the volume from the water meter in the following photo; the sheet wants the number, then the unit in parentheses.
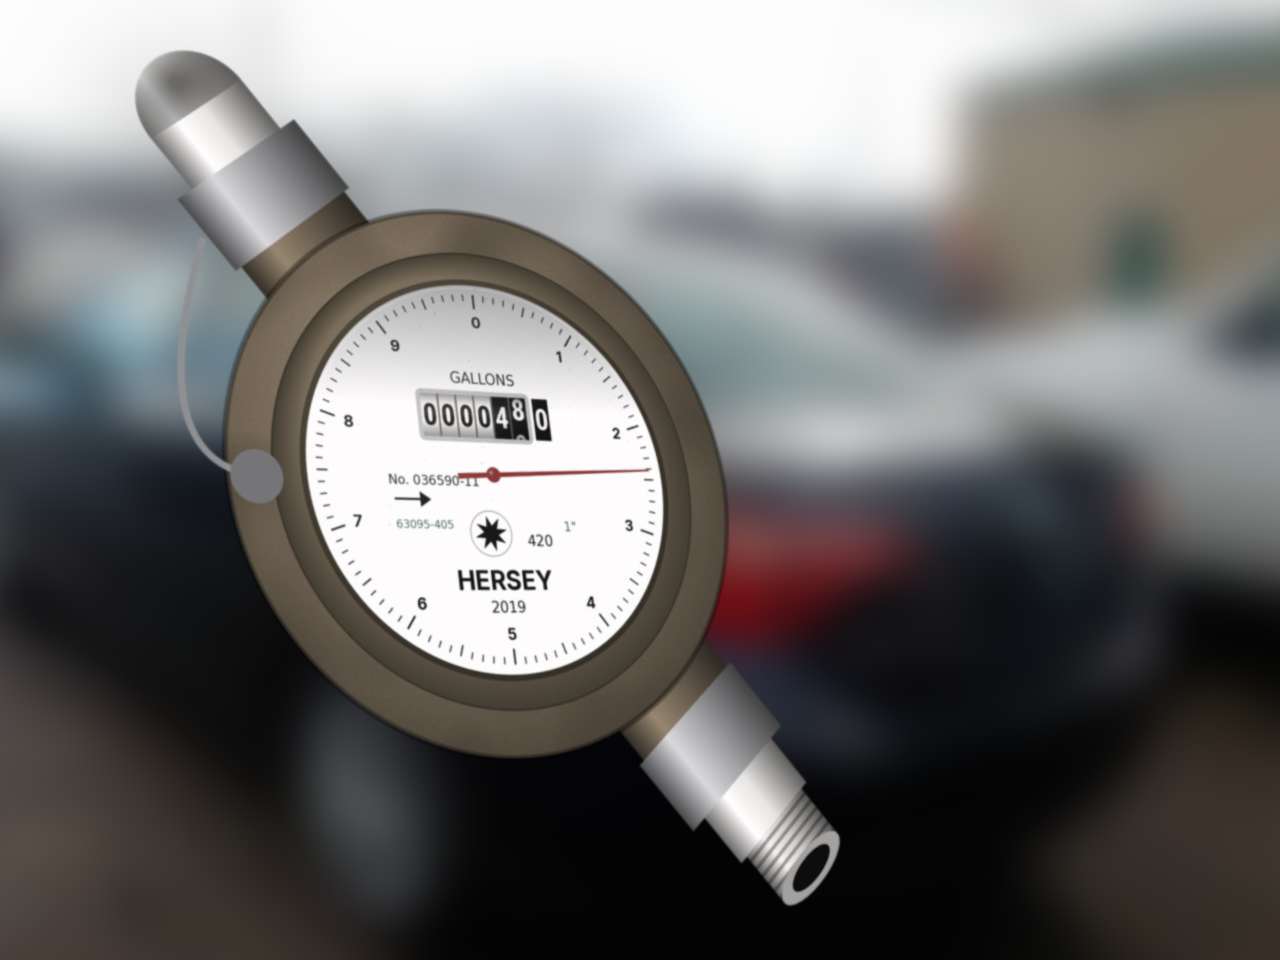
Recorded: 482.4 (gal)
